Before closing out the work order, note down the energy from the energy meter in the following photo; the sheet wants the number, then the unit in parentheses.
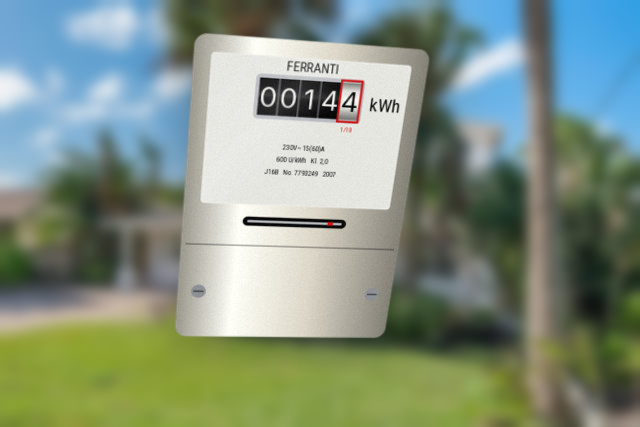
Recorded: 14.4 (kWh)
